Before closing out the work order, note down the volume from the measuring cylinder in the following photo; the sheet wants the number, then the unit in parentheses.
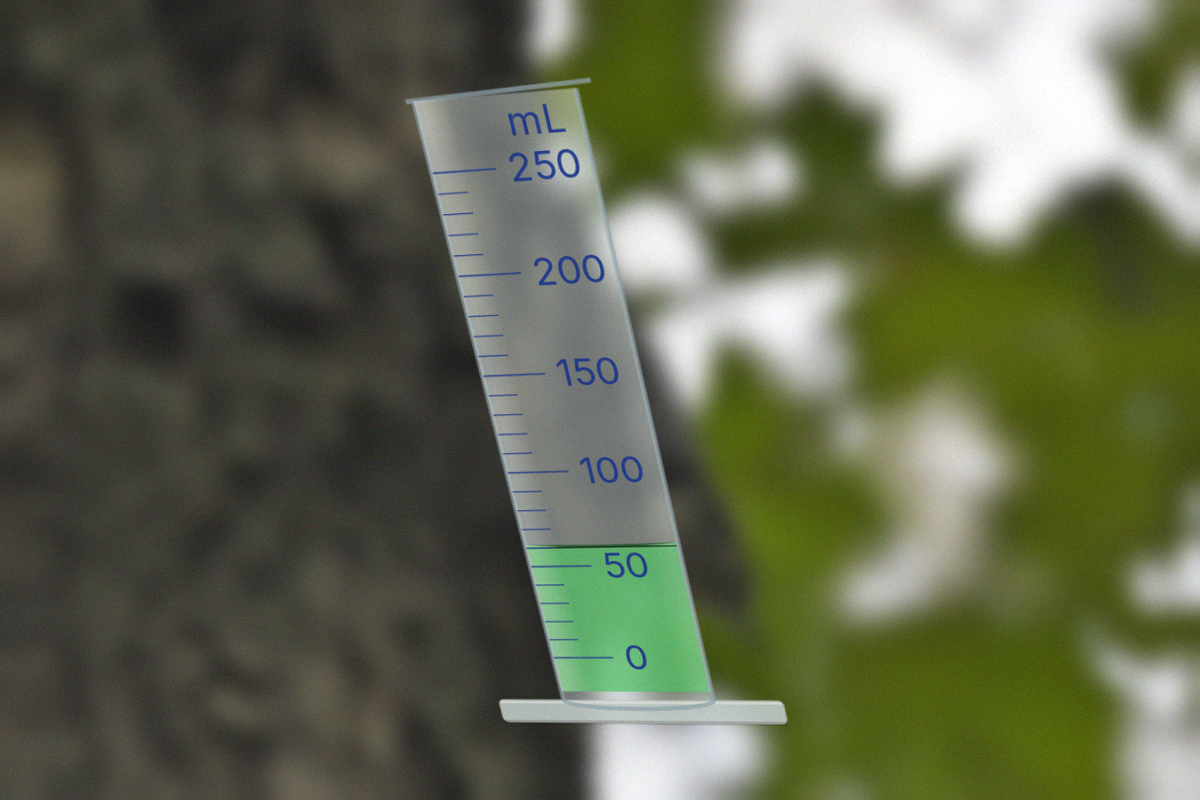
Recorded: 60 (mL)
